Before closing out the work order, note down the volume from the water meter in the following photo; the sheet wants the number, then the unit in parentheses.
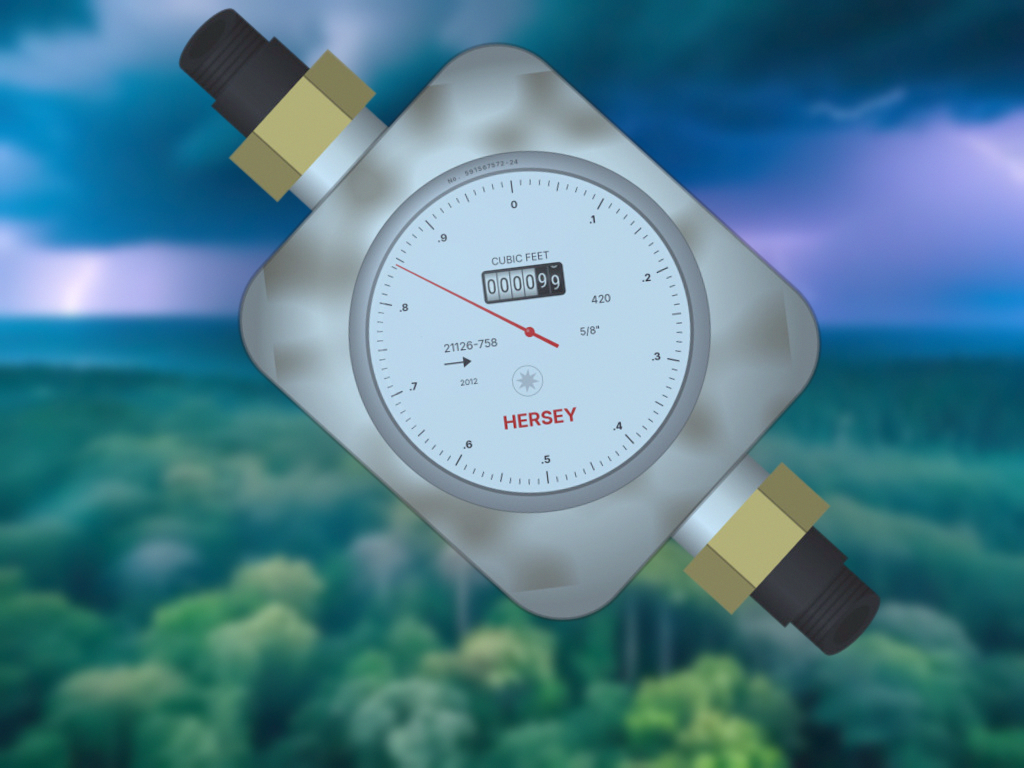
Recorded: 98.84 (ft³)
